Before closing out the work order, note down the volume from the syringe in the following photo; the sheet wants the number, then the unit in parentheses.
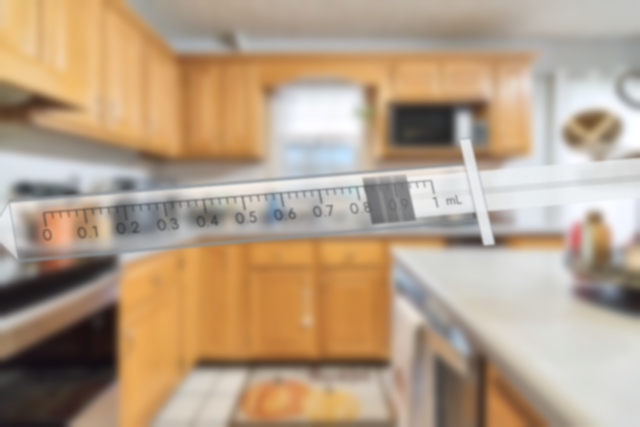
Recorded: 0.82 (mL)
